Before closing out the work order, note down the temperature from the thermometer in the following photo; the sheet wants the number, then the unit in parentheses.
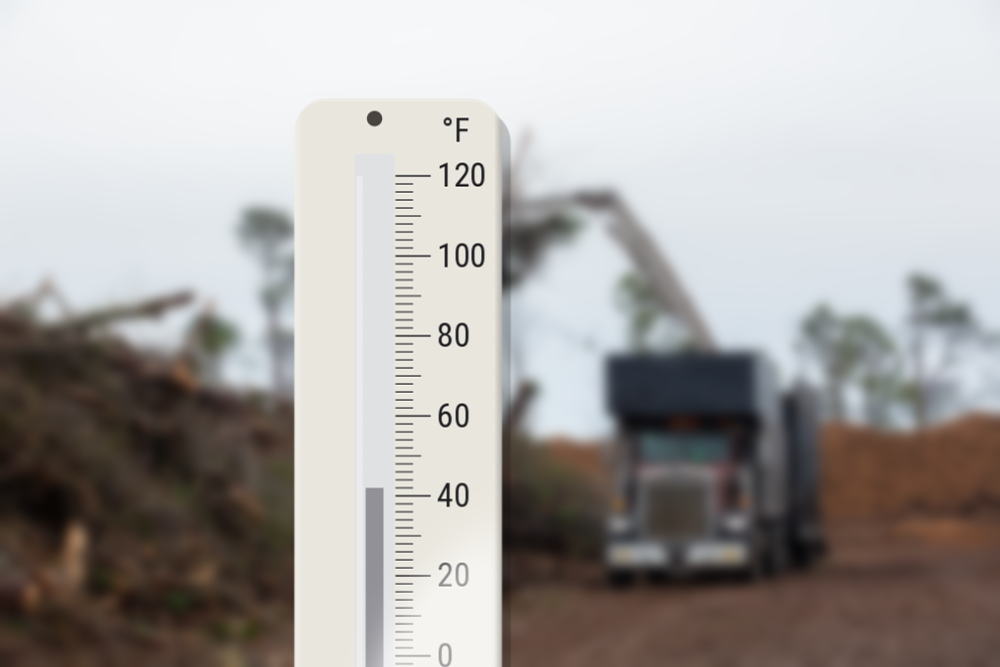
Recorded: 42 (°F)
